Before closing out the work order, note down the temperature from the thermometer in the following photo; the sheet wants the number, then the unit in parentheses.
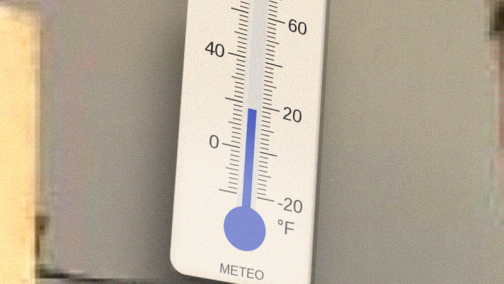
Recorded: 18 (°F)
